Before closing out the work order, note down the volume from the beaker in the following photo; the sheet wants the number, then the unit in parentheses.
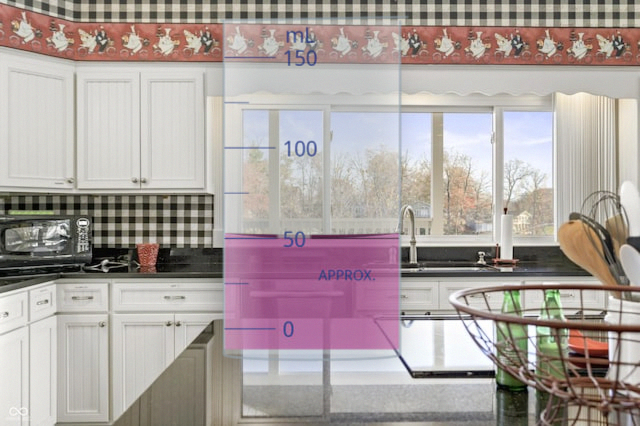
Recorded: 50 (mL)
